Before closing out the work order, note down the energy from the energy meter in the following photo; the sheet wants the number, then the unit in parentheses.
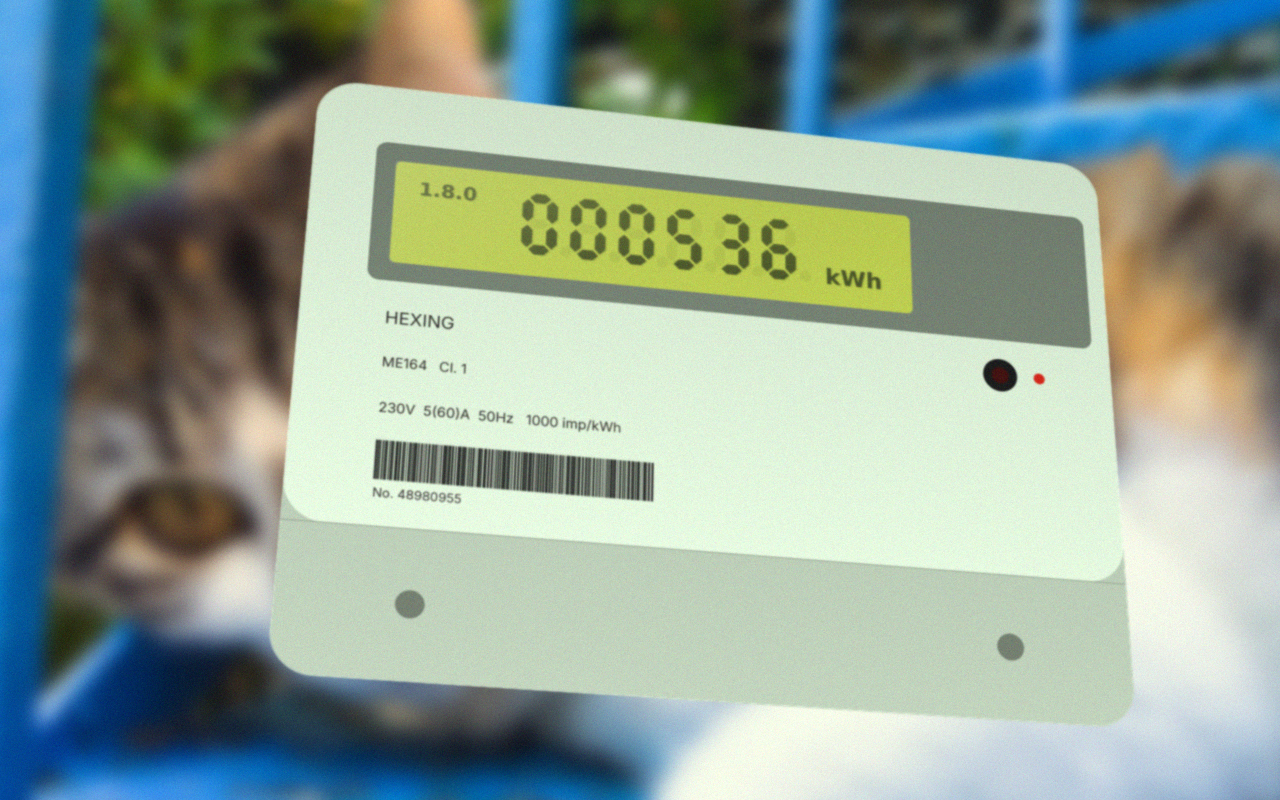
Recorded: 536 (kWh)
